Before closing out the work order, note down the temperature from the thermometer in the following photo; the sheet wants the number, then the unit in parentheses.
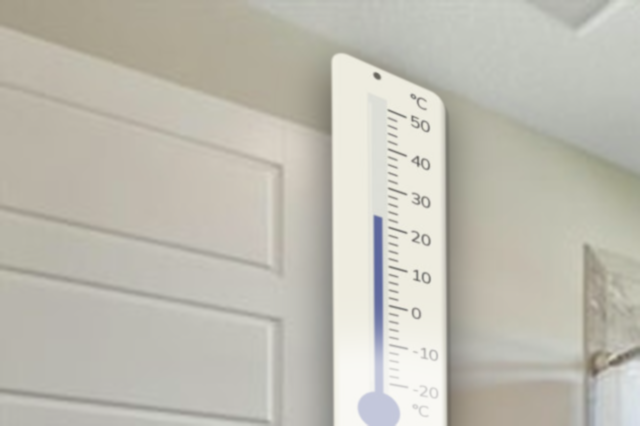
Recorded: 22 (°C)
